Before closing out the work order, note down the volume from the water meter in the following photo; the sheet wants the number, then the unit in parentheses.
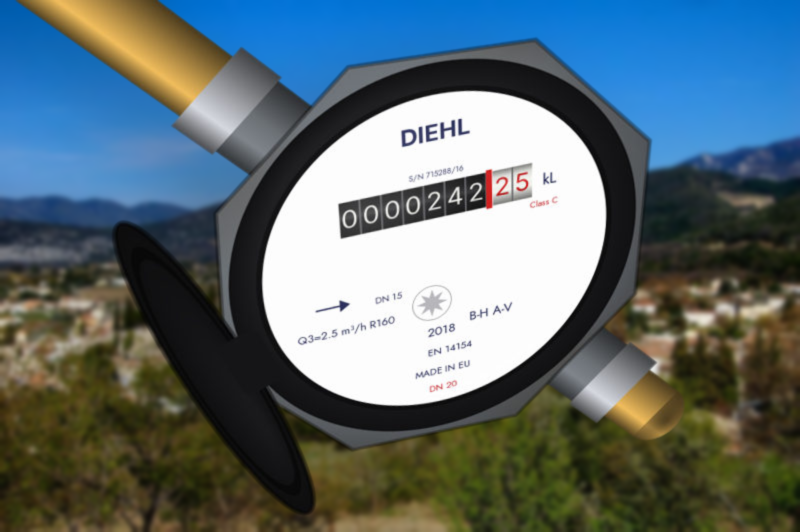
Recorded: 242.25 (kL)
